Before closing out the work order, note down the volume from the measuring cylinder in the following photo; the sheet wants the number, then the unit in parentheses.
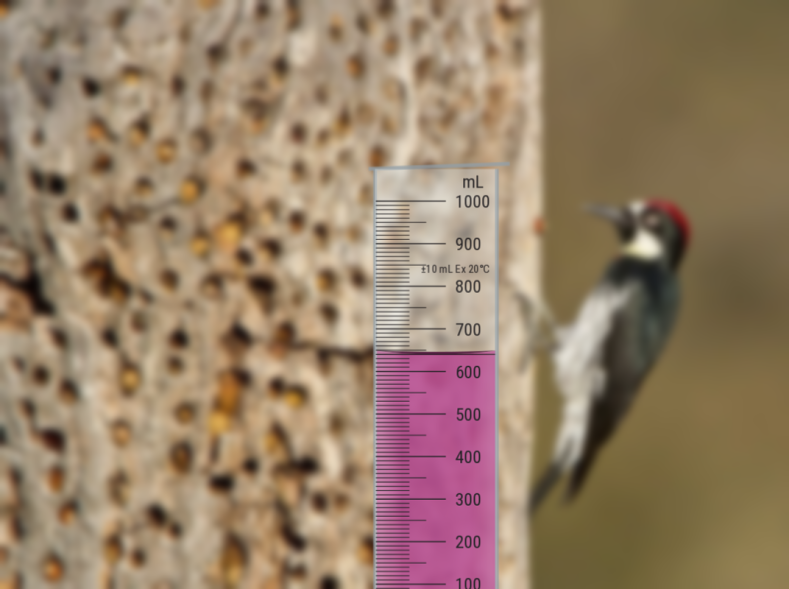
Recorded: 640 (mL)
